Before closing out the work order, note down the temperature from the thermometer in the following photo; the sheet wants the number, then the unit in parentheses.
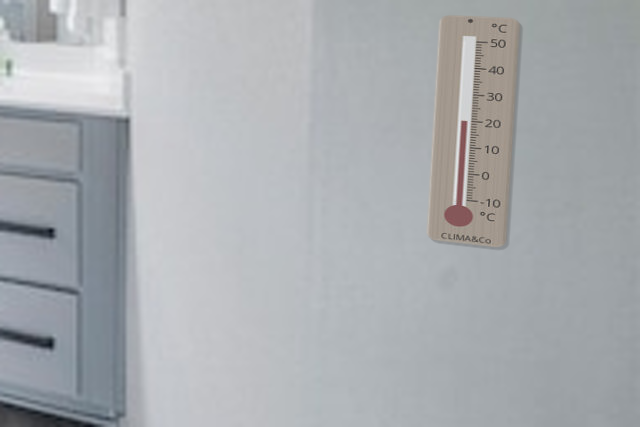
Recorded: 20 (°C)
